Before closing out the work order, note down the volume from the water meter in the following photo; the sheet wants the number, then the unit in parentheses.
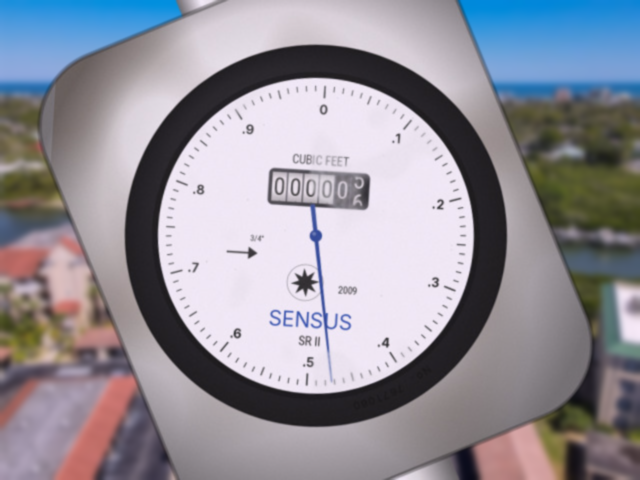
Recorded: 5.47 (ft³)
